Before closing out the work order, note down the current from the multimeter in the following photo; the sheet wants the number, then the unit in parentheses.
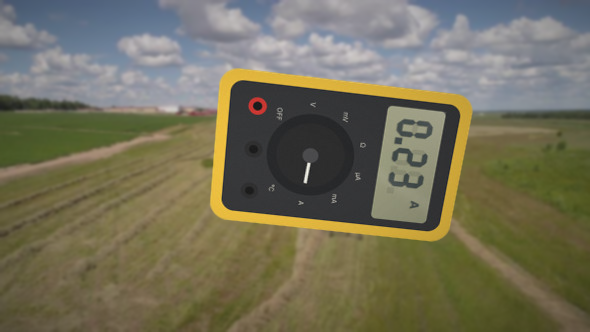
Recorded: 0.23 (A)
